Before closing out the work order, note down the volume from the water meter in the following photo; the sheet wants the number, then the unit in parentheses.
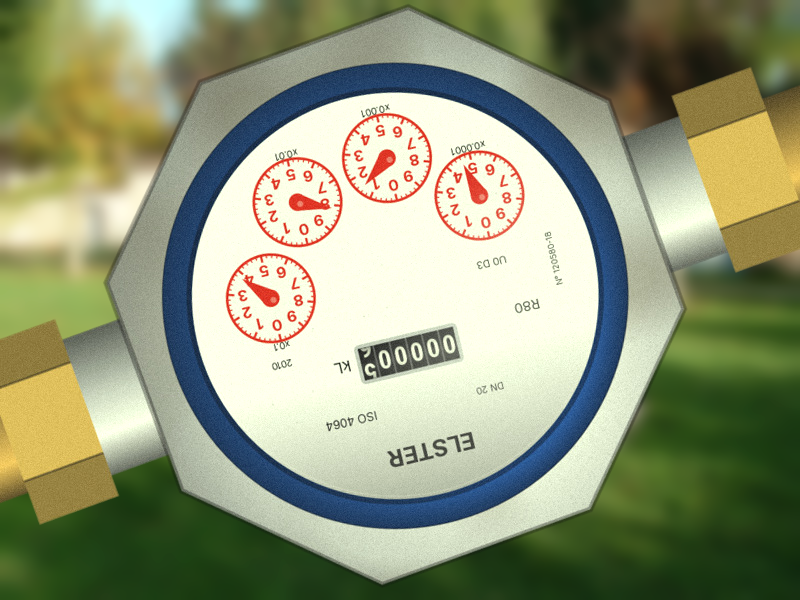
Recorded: 5.3814 (kL)
